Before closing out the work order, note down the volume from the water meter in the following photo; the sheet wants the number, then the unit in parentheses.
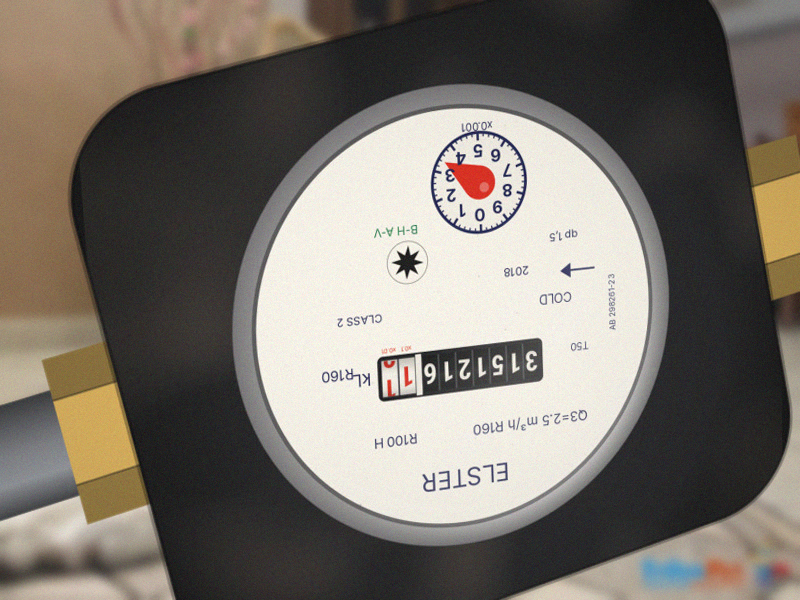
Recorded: 3151216.113 (kL)
